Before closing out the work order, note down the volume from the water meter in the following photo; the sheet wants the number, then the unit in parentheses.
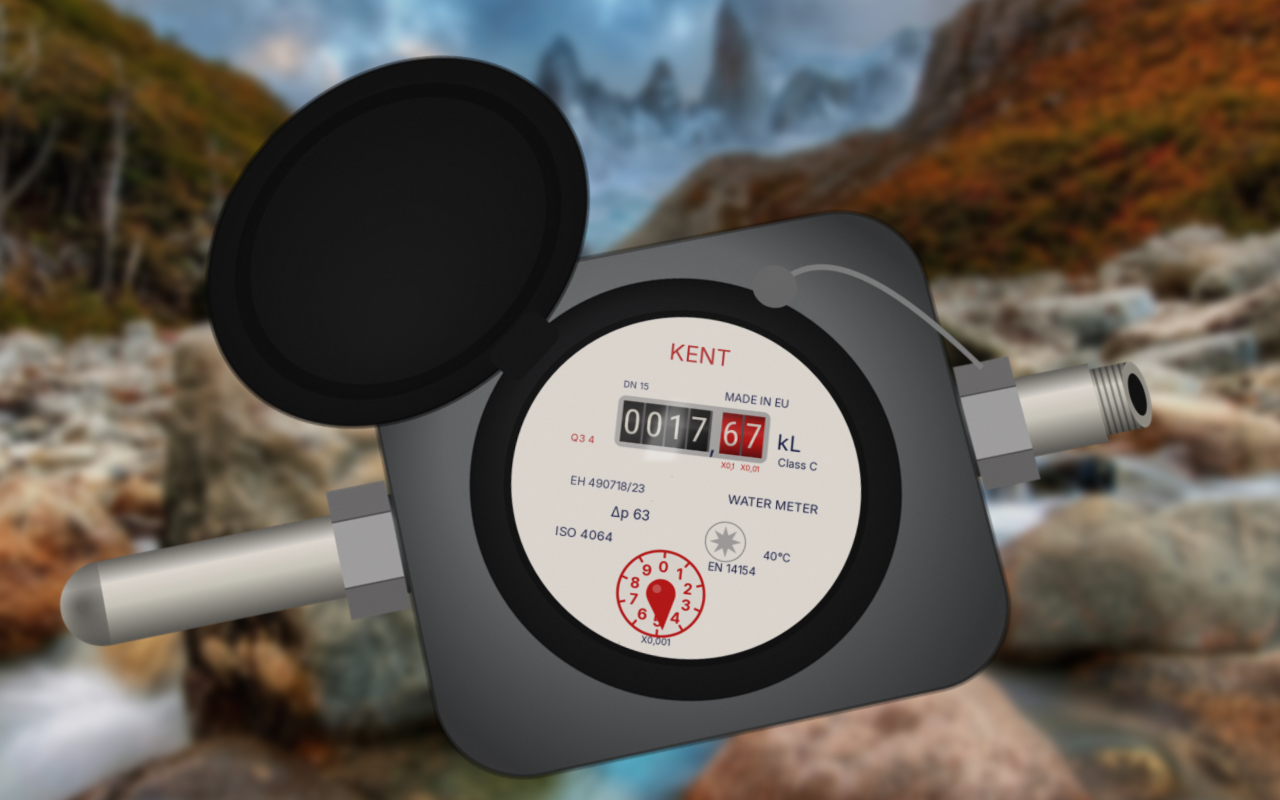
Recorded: 17.674 (kL)
